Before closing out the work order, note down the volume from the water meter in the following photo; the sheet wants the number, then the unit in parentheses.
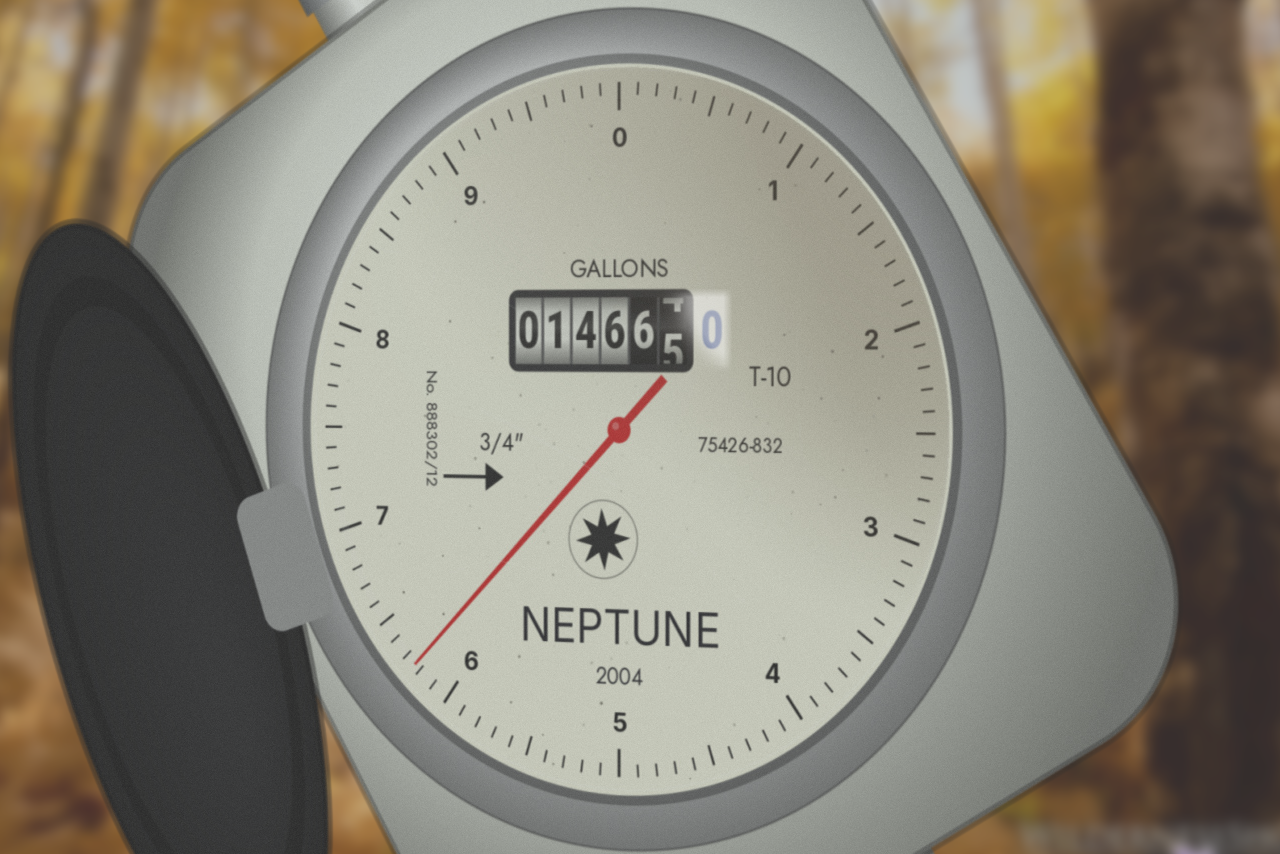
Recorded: 146646.2 (gal)
